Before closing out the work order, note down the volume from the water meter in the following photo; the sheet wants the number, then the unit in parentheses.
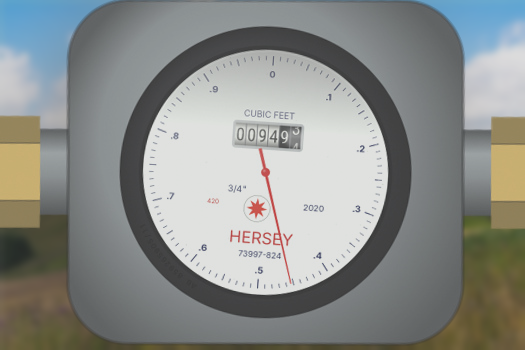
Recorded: 9493.45 (ft³)
